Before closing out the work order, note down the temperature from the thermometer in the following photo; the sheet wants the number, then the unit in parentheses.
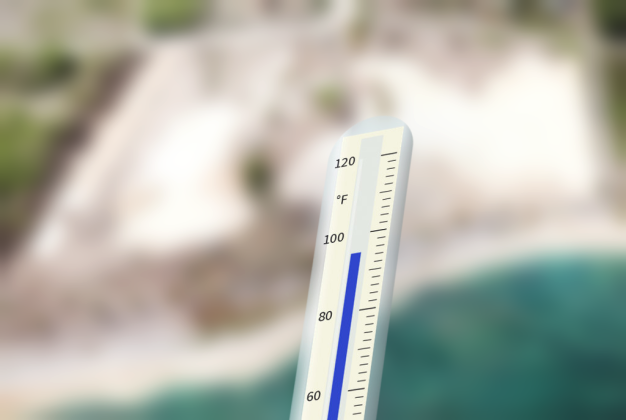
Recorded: 95 (°F)
